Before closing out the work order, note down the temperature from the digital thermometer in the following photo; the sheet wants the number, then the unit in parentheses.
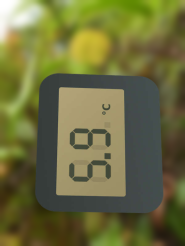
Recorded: 5.9 (°C)
